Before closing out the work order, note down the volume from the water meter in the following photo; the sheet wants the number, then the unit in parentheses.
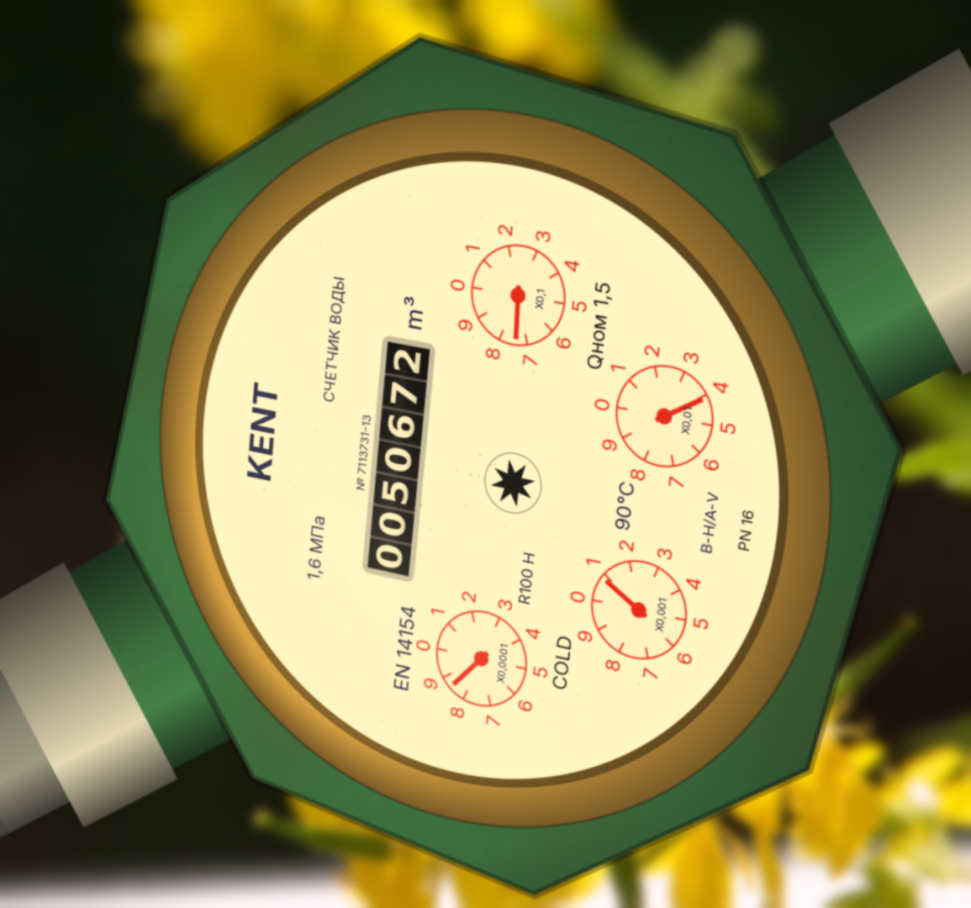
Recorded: 50672.7408 (m³)
